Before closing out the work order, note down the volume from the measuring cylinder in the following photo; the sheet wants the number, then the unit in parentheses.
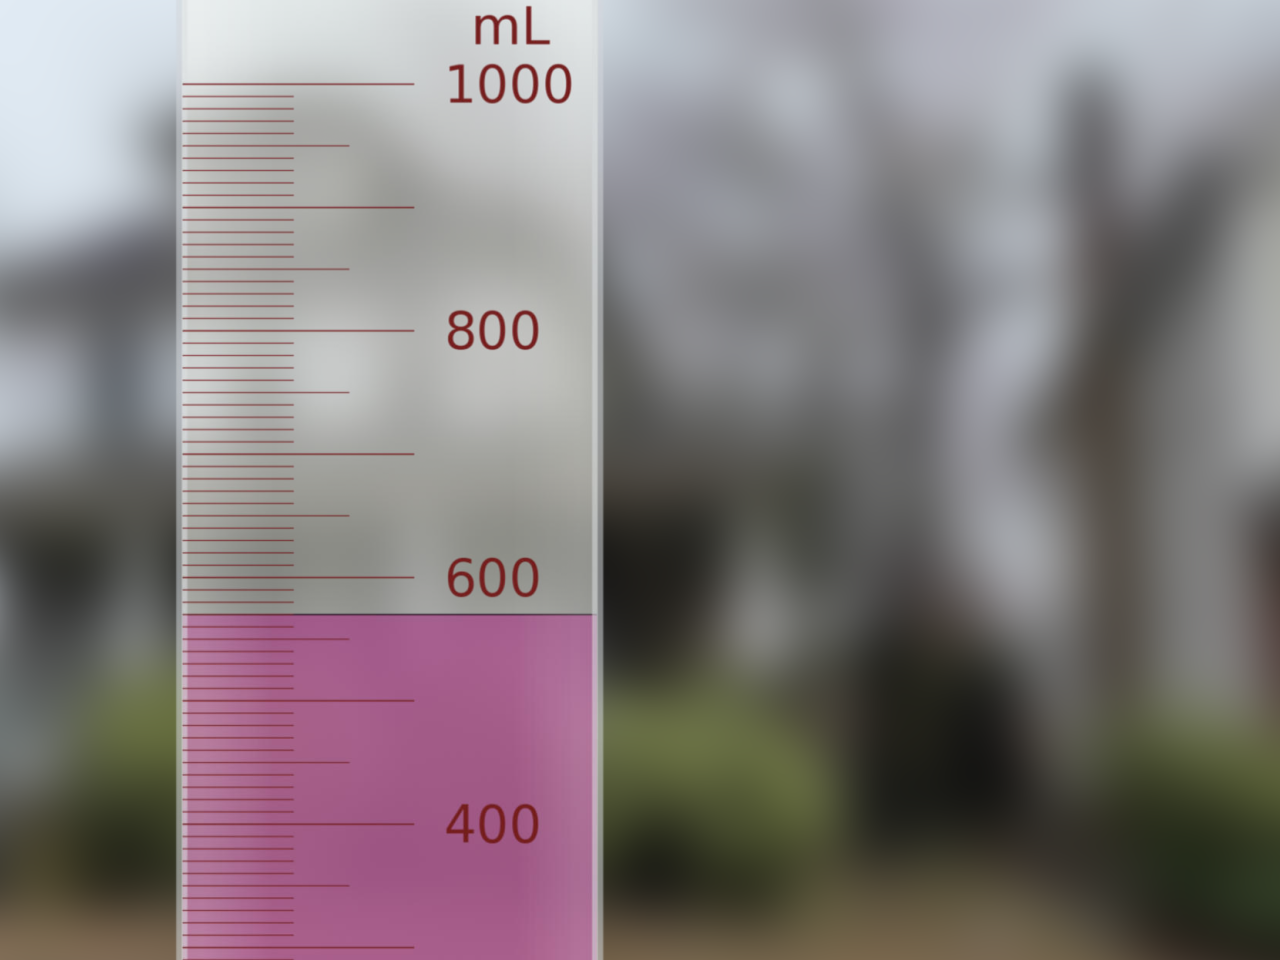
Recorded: 570 (mL)
